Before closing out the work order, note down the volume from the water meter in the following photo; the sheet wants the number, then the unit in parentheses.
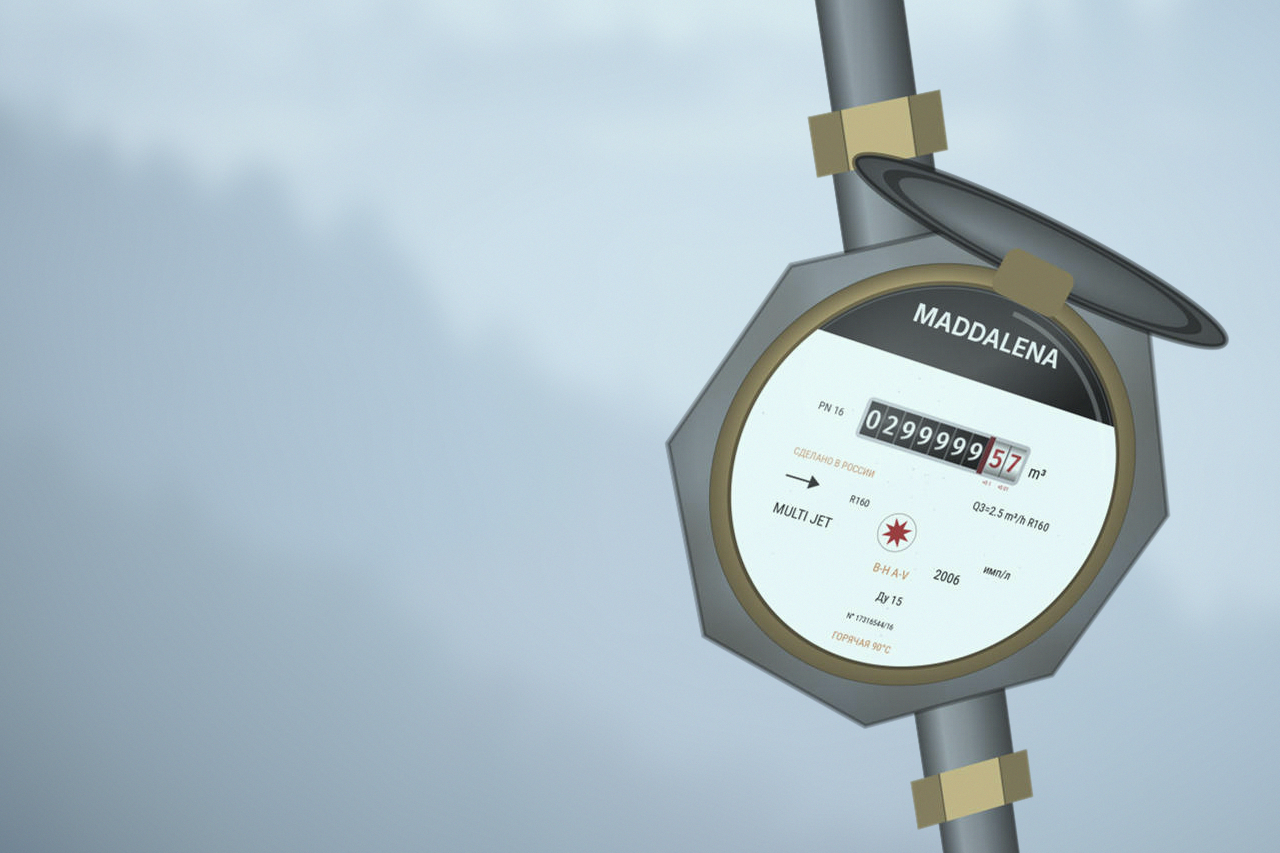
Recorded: 299999.57 (m³)
